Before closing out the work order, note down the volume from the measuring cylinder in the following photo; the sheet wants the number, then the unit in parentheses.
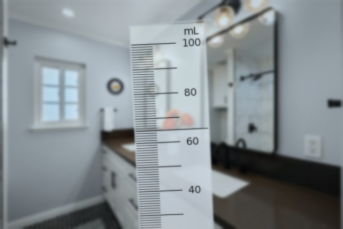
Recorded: 65 (mL)
